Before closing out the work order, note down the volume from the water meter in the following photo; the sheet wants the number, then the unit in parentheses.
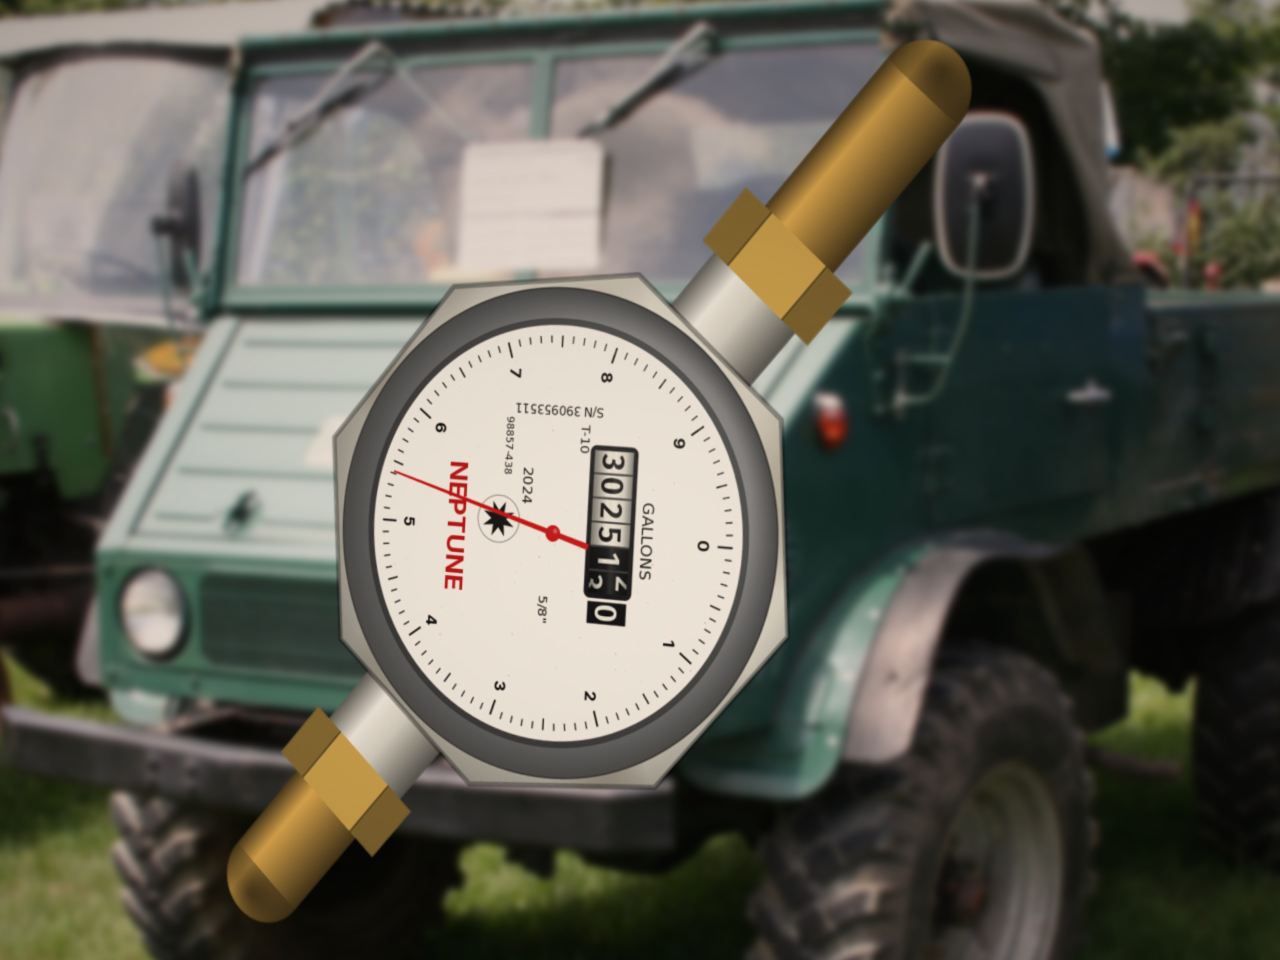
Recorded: 3025125.4 (gal)
